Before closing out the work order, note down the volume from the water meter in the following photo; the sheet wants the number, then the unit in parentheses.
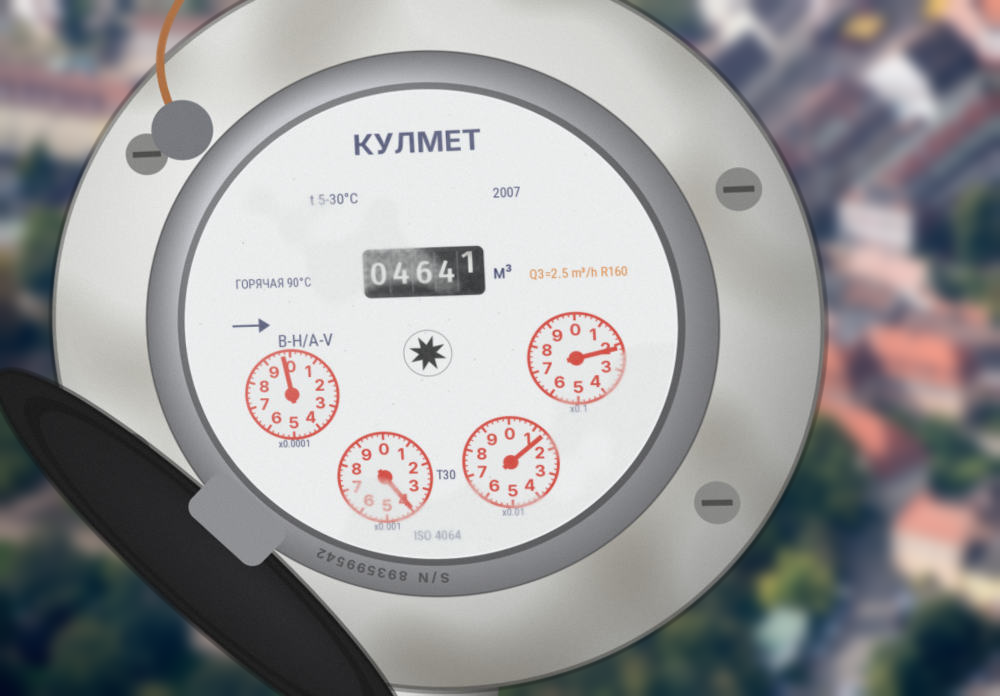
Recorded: 4641.2139 (m³)
